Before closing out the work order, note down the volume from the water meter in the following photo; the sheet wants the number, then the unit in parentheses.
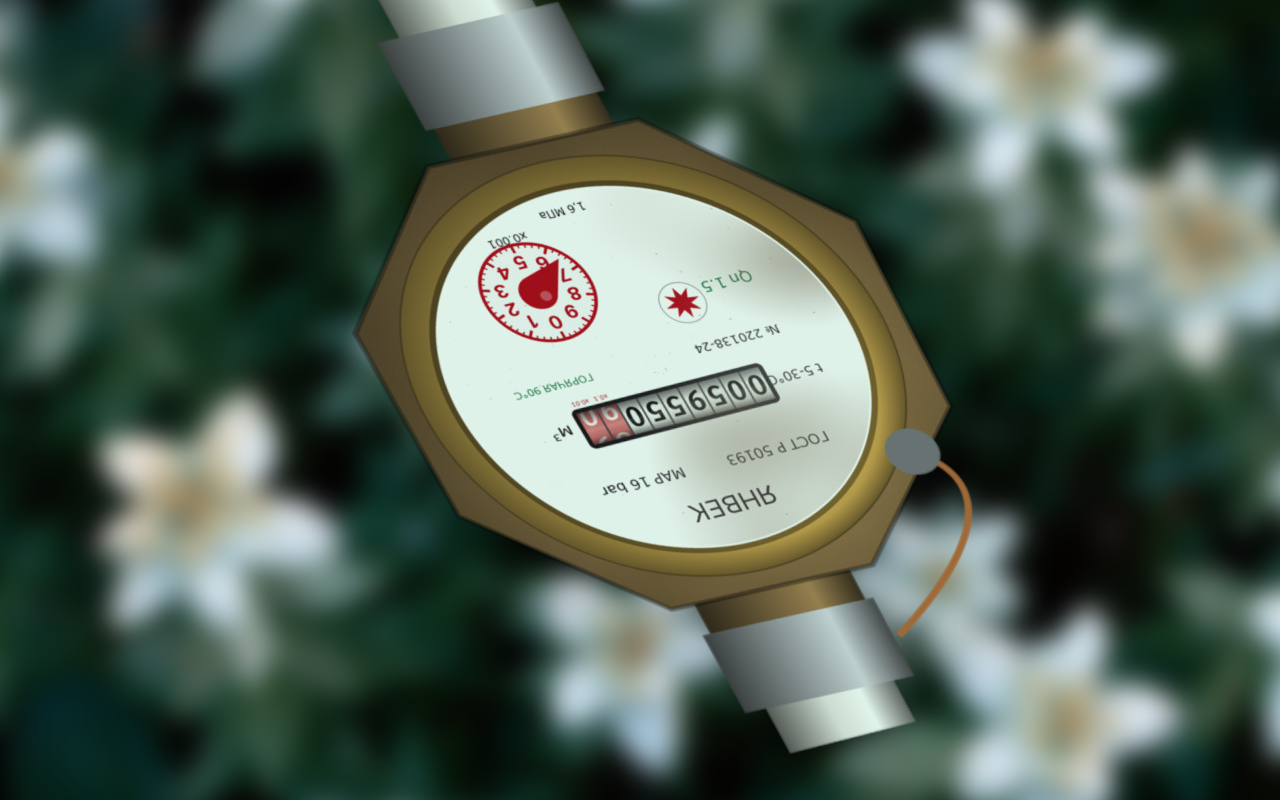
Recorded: 59550.896 (m³)
